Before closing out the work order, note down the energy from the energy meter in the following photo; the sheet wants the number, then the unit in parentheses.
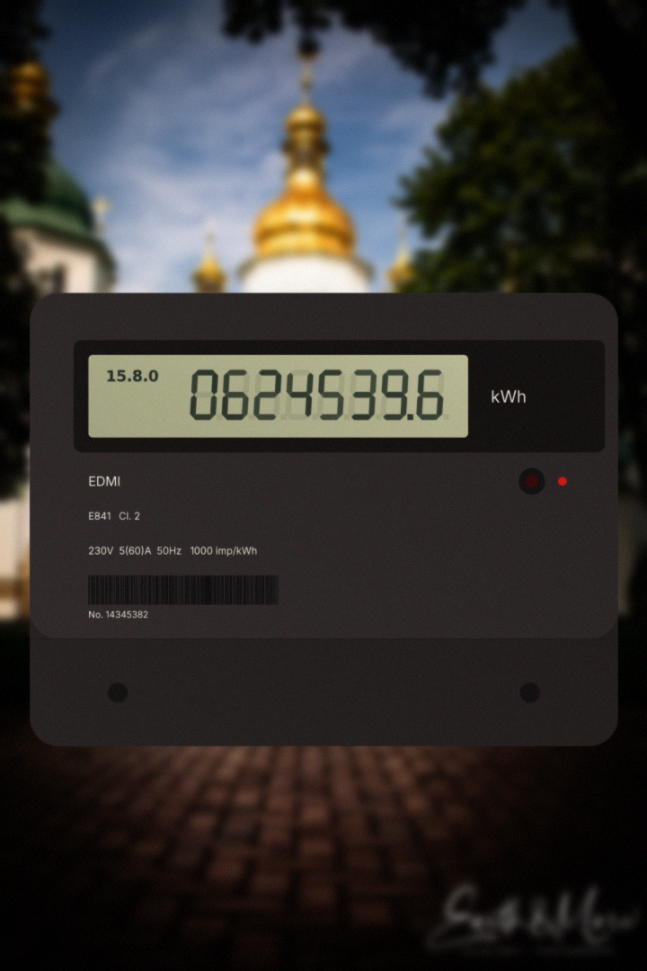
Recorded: 624539.6 (kWh)
